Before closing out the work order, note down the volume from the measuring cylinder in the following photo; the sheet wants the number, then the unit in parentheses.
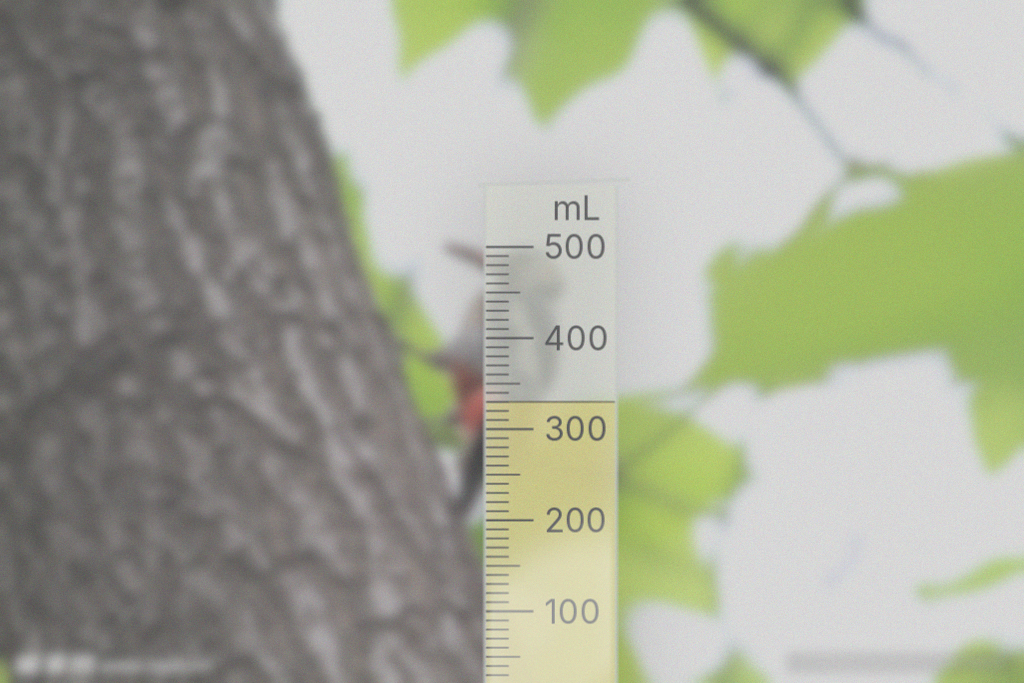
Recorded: 330 (mL)
